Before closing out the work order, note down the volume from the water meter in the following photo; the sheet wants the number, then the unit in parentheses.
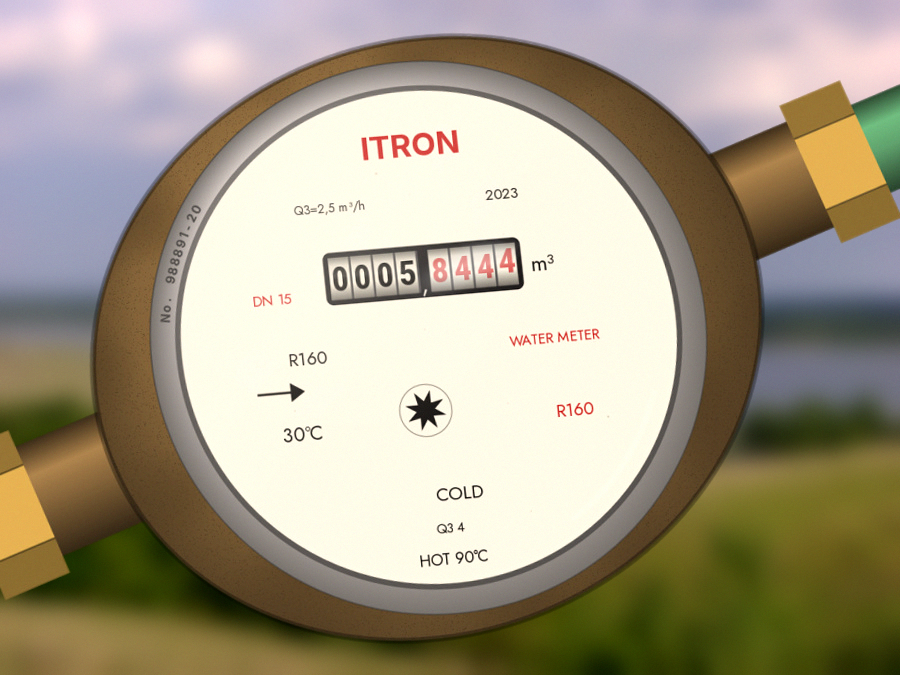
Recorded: 5.8444 (m³)
